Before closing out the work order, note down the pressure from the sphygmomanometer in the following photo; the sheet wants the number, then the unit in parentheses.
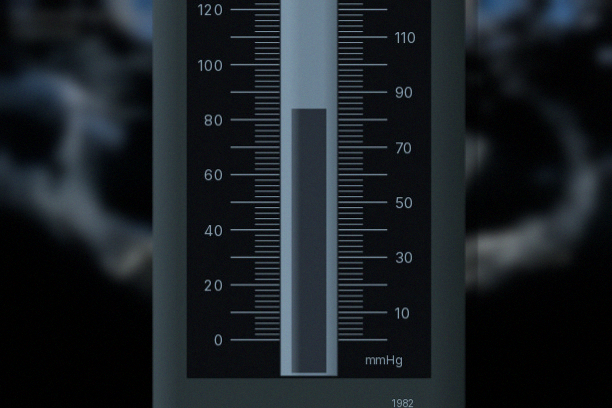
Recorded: 84 (mmHg)
